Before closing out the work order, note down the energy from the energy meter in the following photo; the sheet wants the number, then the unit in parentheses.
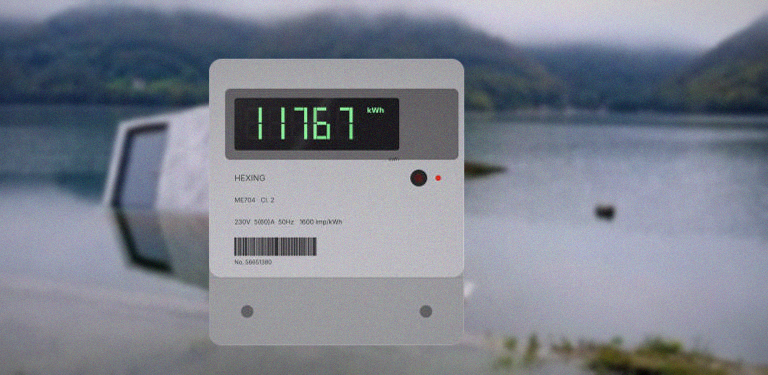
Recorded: 11767 (kWh)
